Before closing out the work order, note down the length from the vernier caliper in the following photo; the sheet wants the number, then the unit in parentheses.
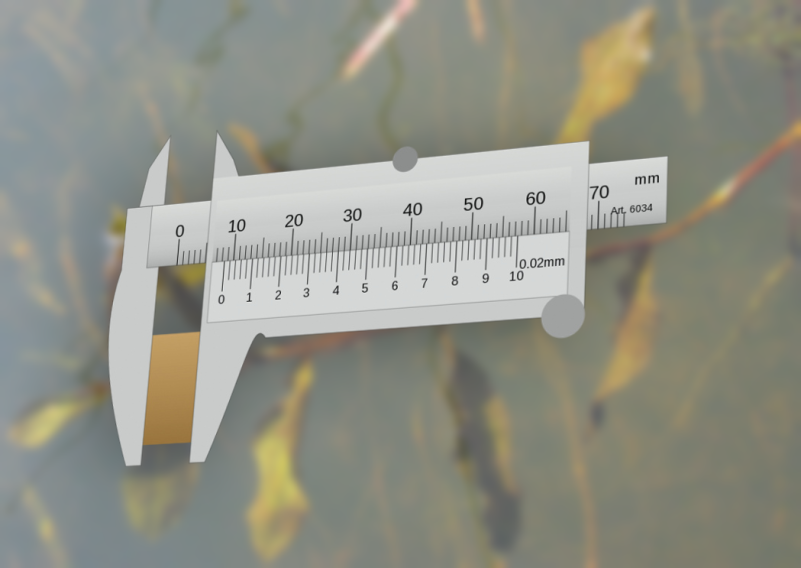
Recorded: 8.4 (mm)
